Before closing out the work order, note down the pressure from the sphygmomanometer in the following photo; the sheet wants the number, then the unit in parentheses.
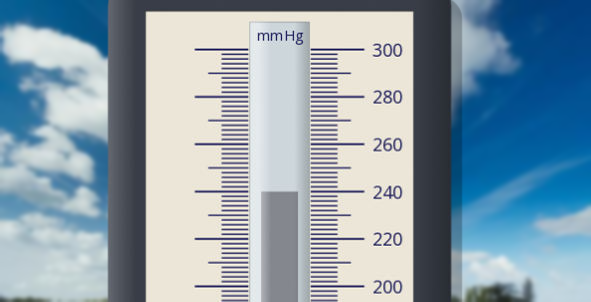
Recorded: 240 (mmHg)
